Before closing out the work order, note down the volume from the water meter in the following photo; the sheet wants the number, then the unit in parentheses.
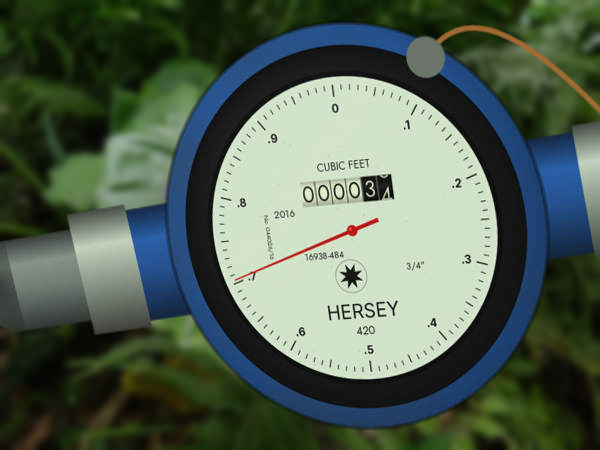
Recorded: 33.70 (ft³)
